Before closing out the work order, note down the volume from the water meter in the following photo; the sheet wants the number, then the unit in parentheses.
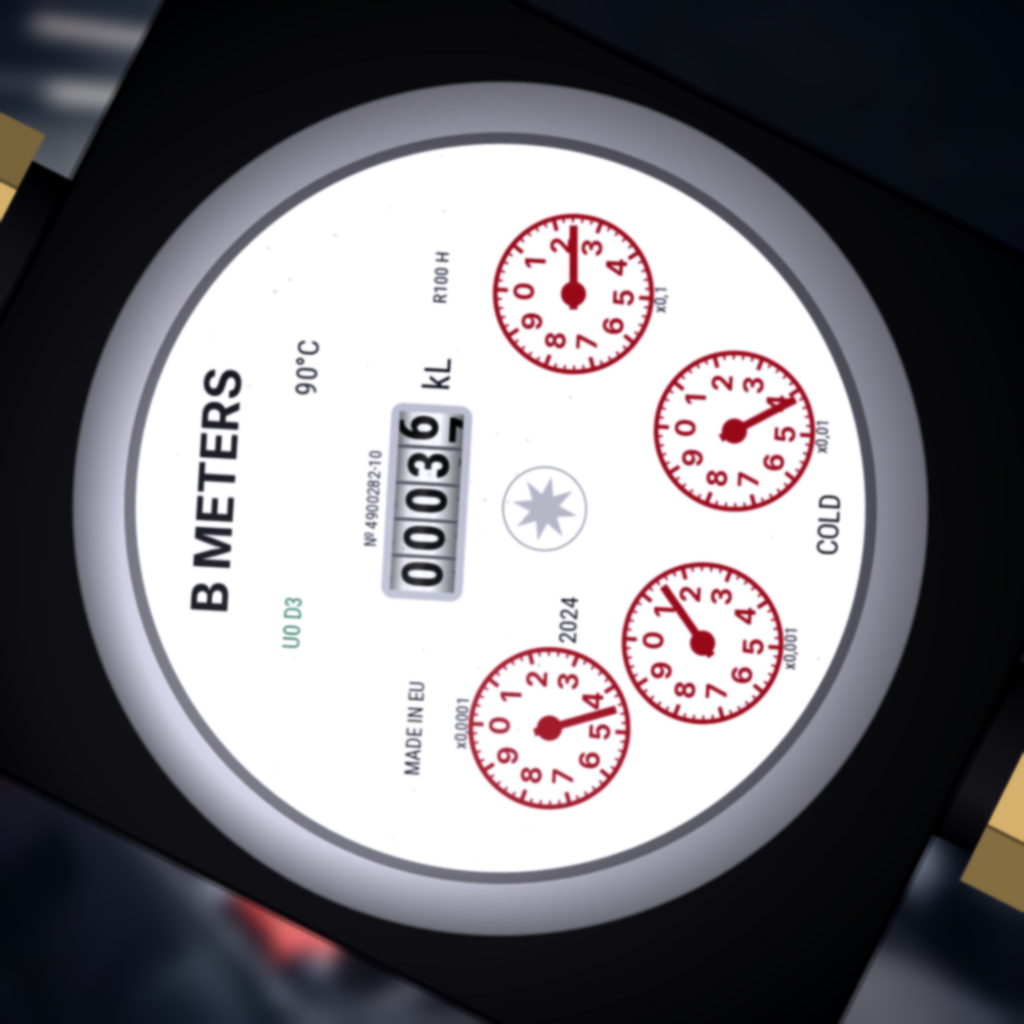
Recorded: 36.2414 (kL)
